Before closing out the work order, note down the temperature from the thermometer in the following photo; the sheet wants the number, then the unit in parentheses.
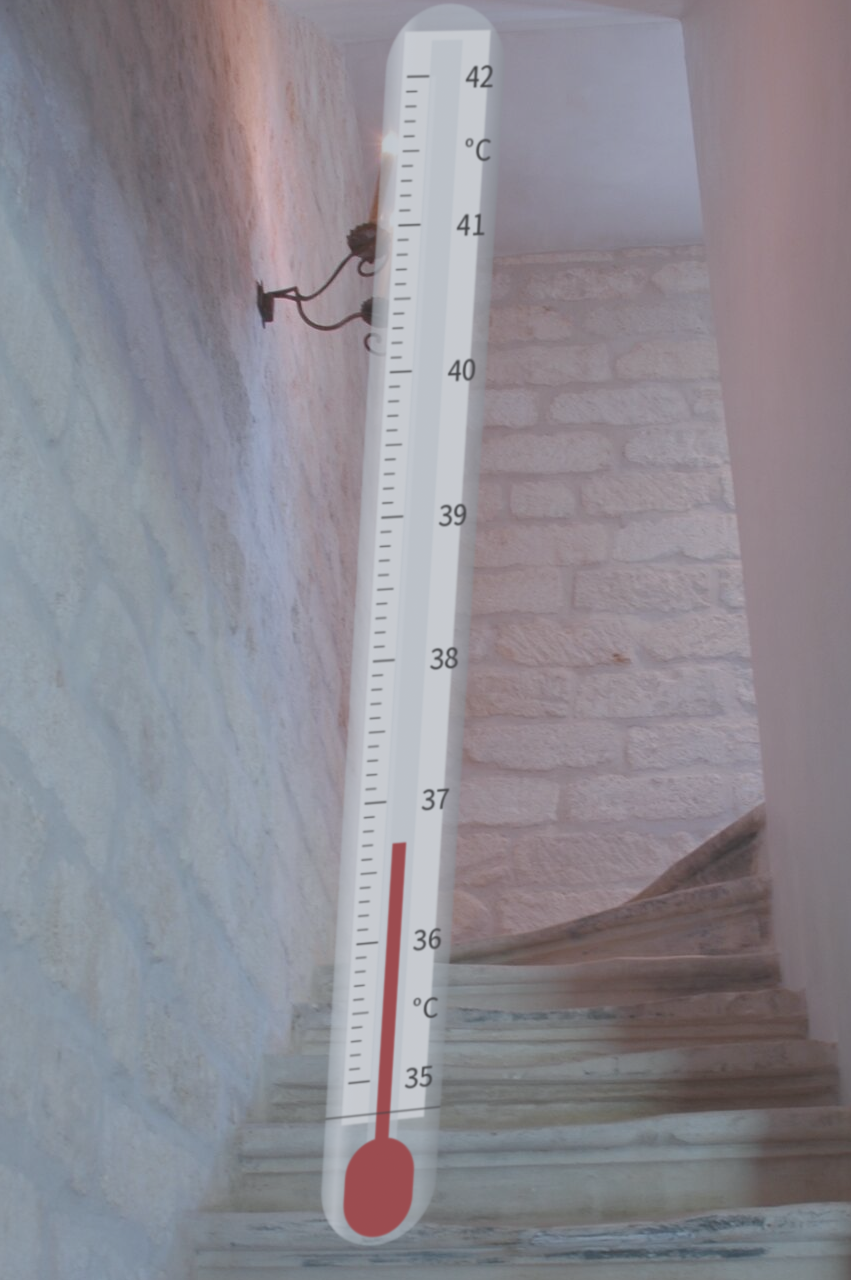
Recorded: 36.7 (°C)
